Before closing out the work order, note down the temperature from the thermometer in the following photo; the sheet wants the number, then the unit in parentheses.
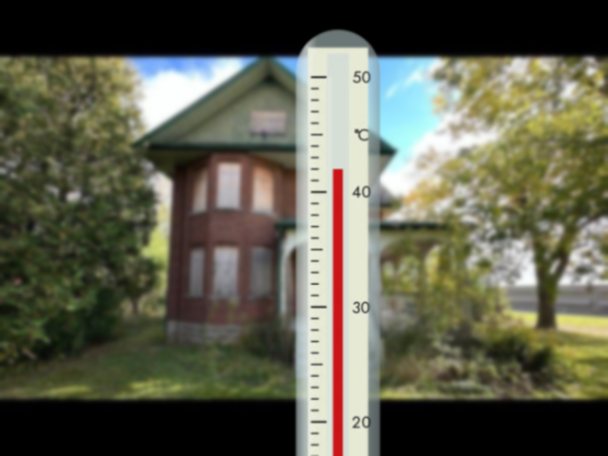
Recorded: 42 (°C)
